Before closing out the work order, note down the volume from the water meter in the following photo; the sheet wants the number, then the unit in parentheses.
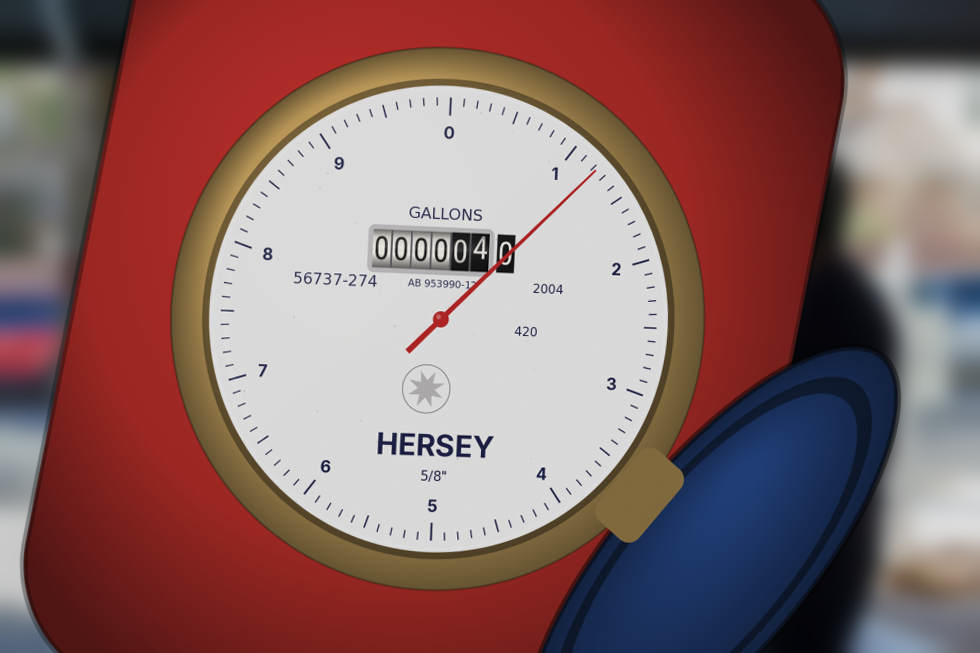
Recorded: 41.2 (gal)
